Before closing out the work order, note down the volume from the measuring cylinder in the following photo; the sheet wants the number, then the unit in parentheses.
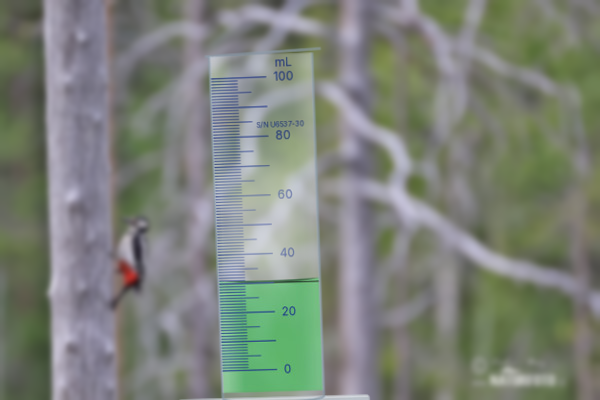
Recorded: 30 (mL)
